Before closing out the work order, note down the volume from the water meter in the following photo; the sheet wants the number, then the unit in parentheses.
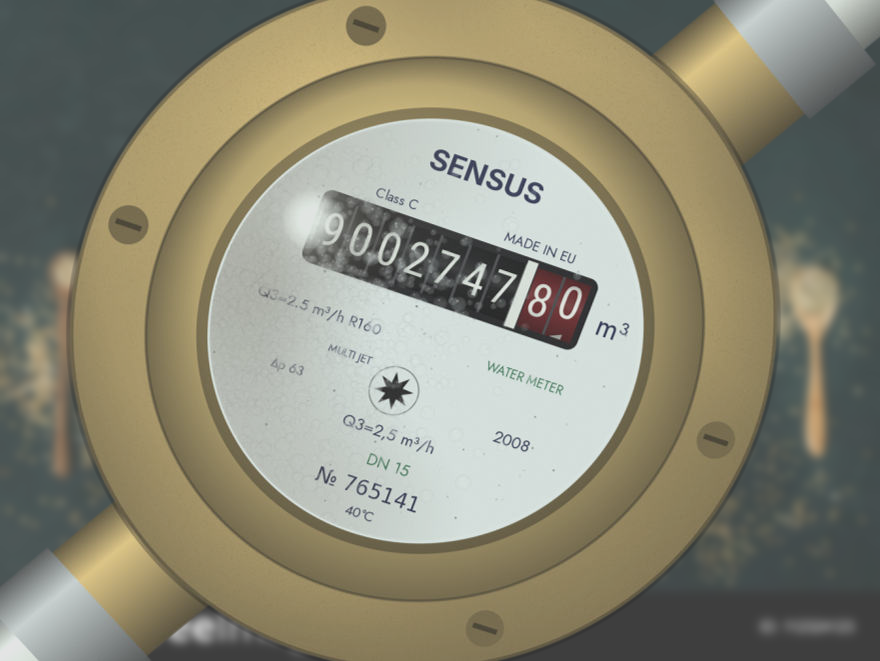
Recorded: 9002747.80 (m³)
